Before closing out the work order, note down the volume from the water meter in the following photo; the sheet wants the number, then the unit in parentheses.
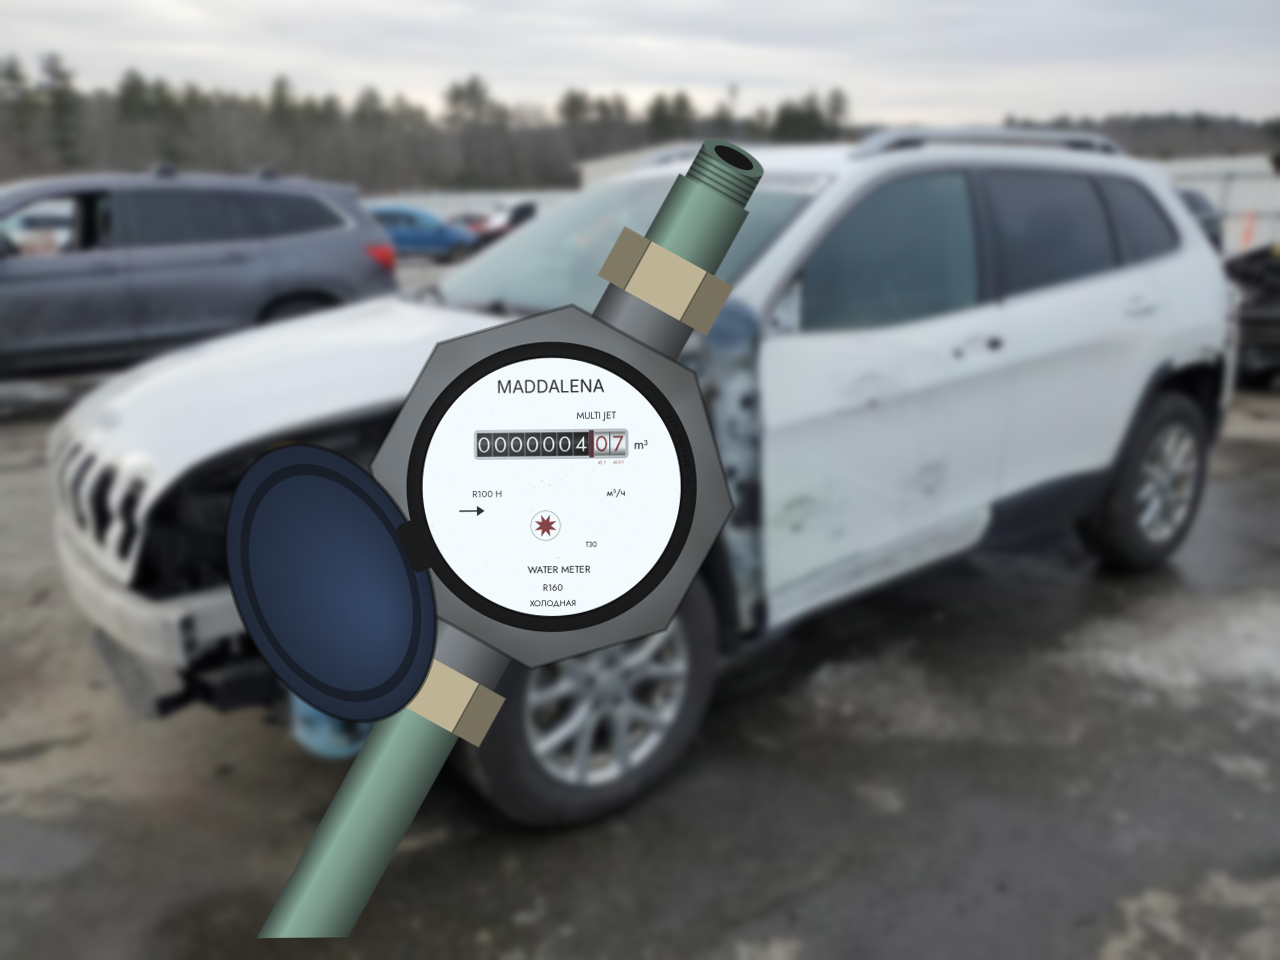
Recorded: 4.07 (m³)
